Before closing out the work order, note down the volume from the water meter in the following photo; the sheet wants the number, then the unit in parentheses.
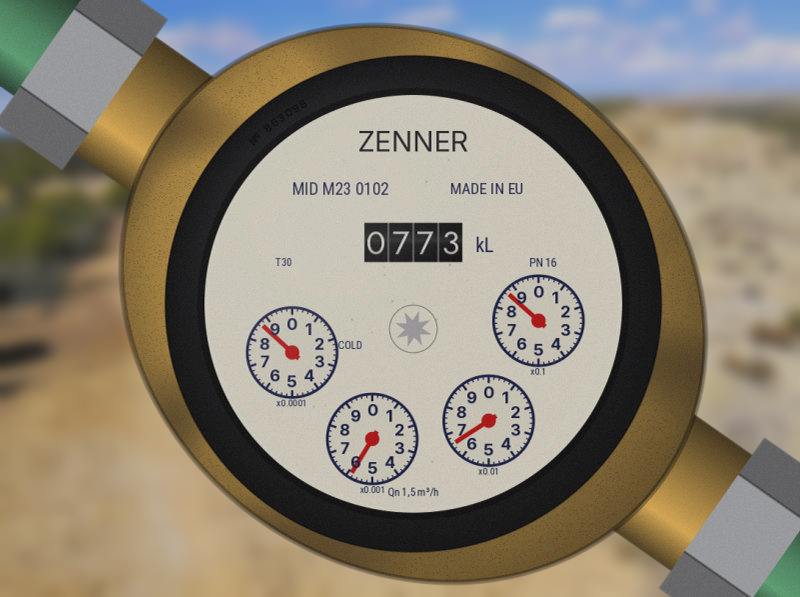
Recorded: 773.8658 (kL)
